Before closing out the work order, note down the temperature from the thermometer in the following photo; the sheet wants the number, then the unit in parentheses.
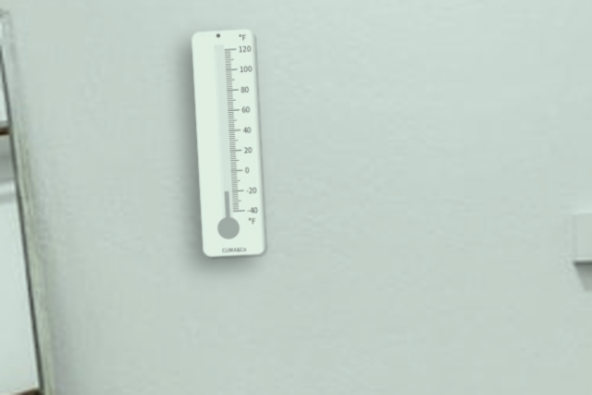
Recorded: -20 (°F)
